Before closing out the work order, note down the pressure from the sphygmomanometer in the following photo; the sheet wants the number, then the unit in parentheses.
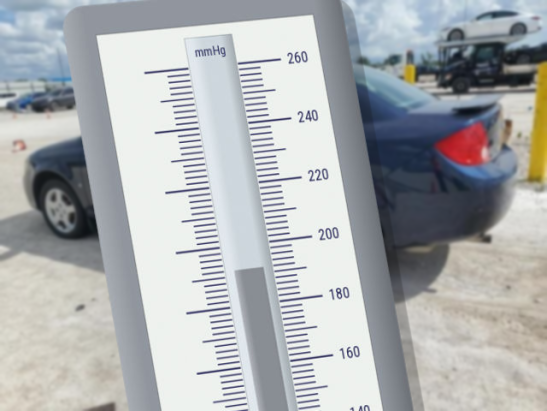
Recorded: 192 (mmHg)
